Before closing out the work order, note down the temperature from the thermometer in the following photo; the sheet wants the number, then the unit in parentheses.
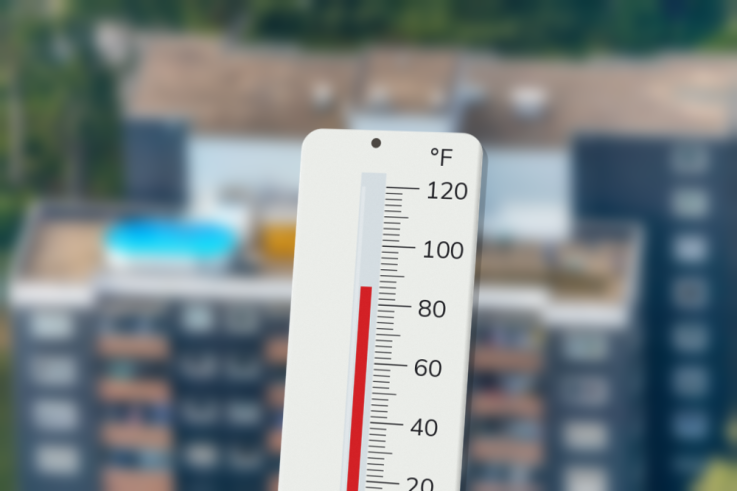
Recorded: 86 (°F)
